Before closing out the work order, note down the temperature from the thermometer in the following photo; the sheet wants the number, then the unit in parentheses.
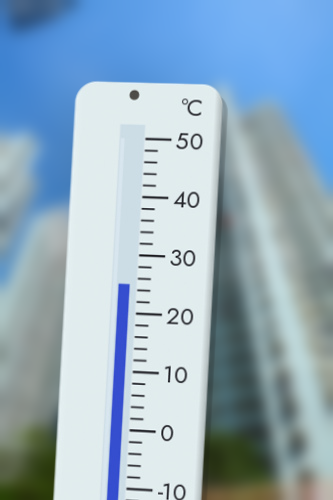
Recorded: 25 (°C)
